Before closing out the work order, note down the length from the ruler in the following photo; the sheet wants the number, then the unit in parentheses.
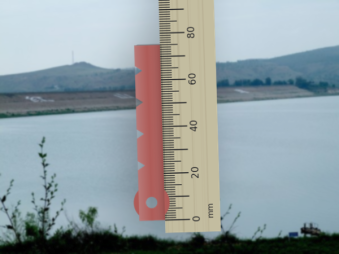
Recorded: 75 (mm)
